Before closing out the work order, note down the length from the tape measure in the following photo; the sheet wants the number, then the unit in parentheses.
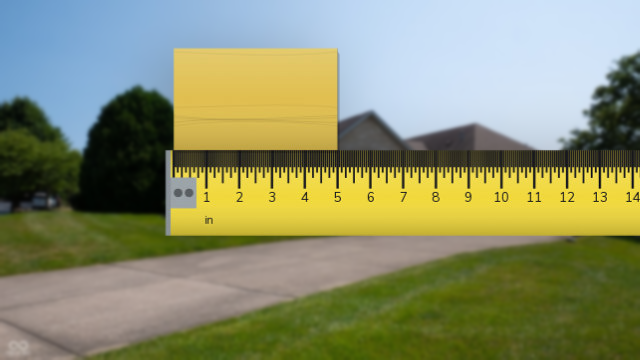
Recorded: 5 (in)
